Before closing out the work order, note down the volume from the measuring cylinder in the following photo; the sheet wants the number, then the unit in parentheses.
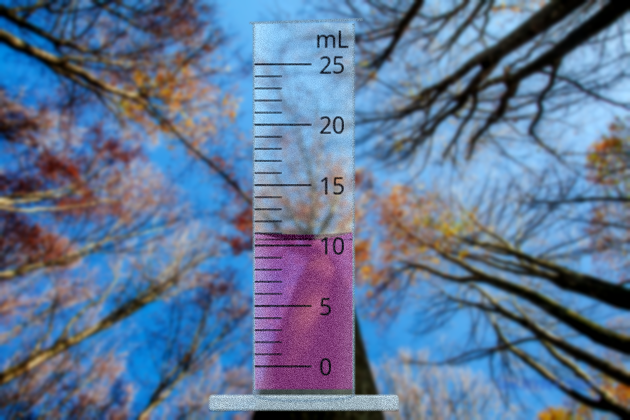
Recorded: 10.5 (mL)
